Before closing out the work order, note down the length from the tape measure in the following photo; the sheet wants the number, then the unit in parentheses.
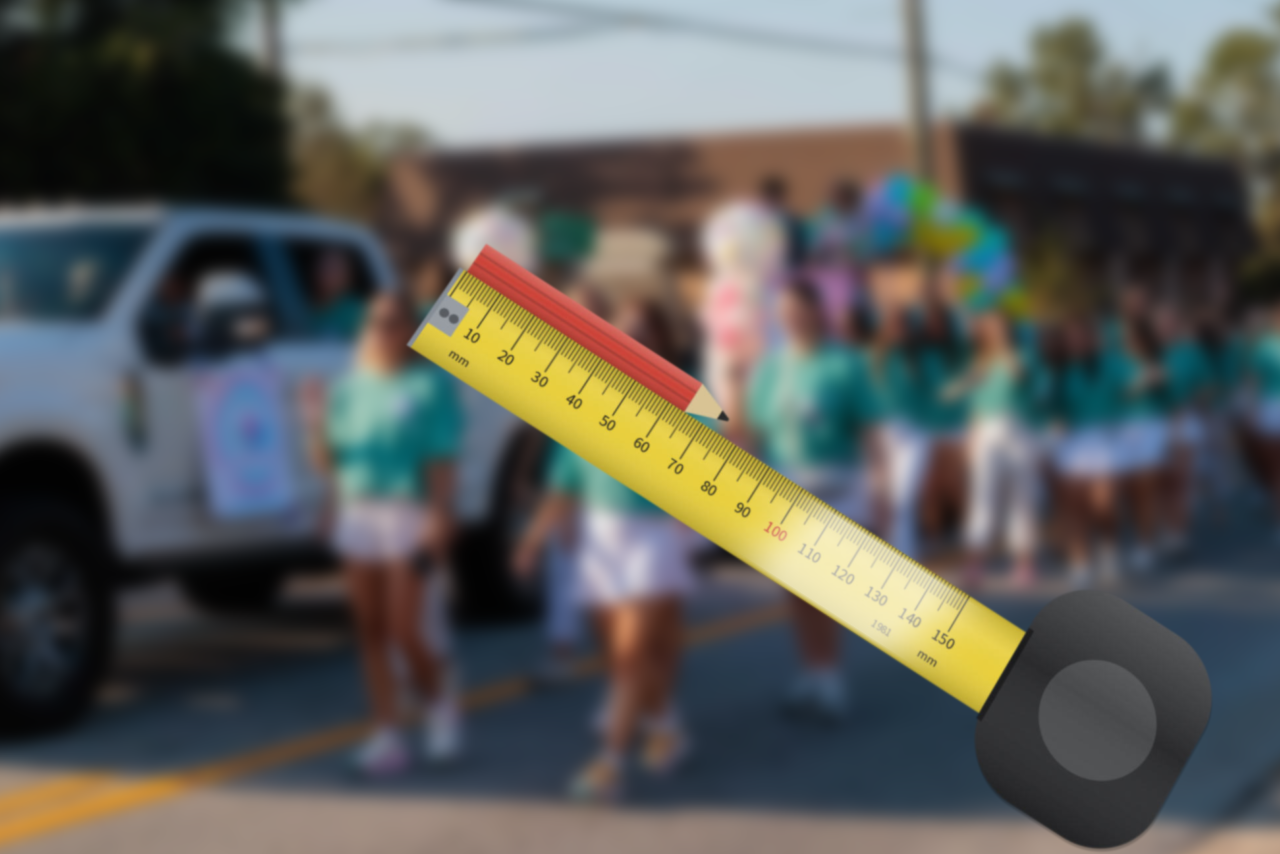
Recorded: 75 (mm)
